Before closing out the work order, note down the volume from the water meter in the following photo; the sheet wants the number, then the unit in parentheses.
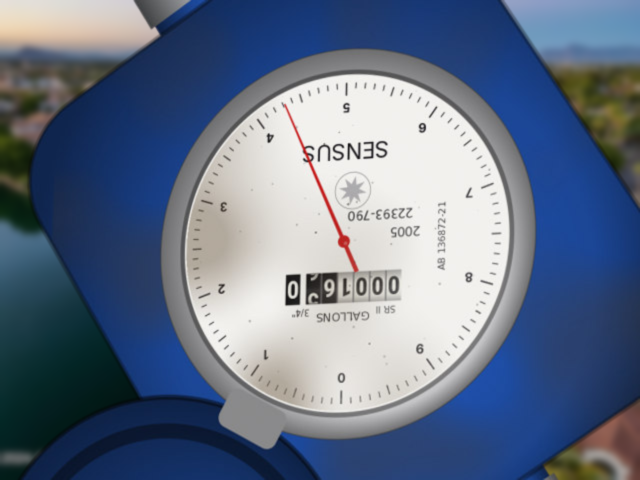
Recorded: 1654.3 (gal)
